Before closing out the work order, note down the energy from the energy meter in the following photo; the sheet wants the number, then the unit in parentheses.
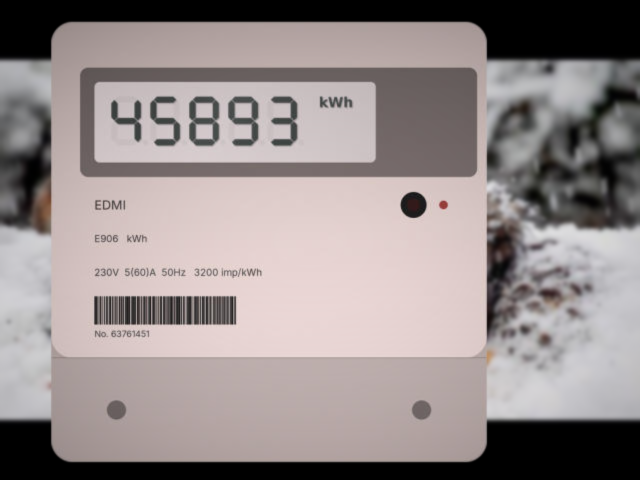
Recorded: 45893 (kWh)
